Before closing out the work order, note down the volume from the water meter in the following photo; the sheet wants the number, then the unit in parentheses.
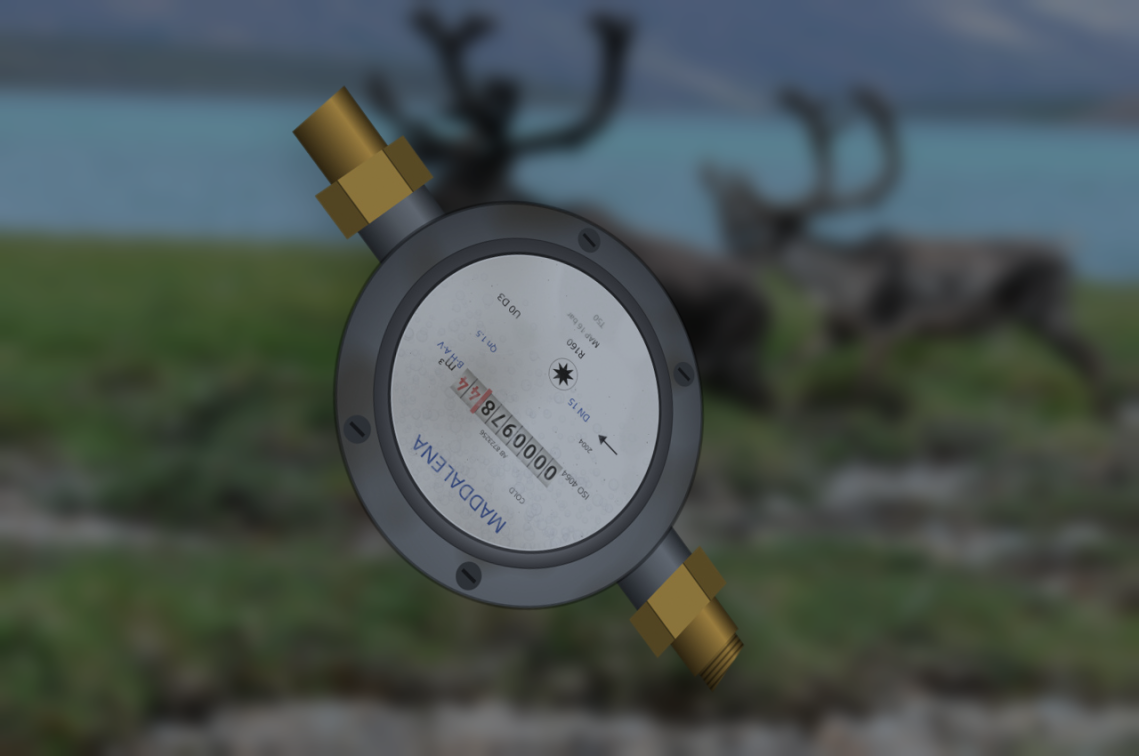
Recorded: 978.44 (m³)
